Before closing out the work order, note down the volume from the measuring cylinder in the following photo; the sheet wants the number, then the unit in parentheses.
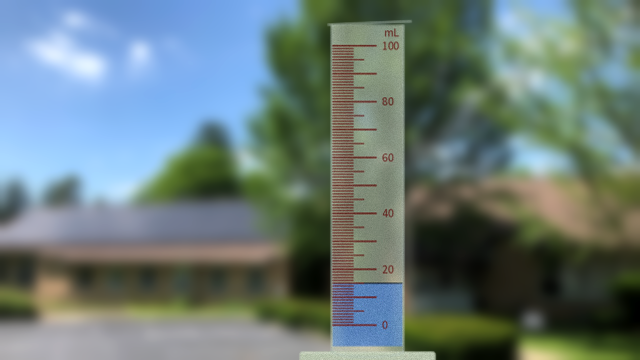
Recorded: 15 (mL)
